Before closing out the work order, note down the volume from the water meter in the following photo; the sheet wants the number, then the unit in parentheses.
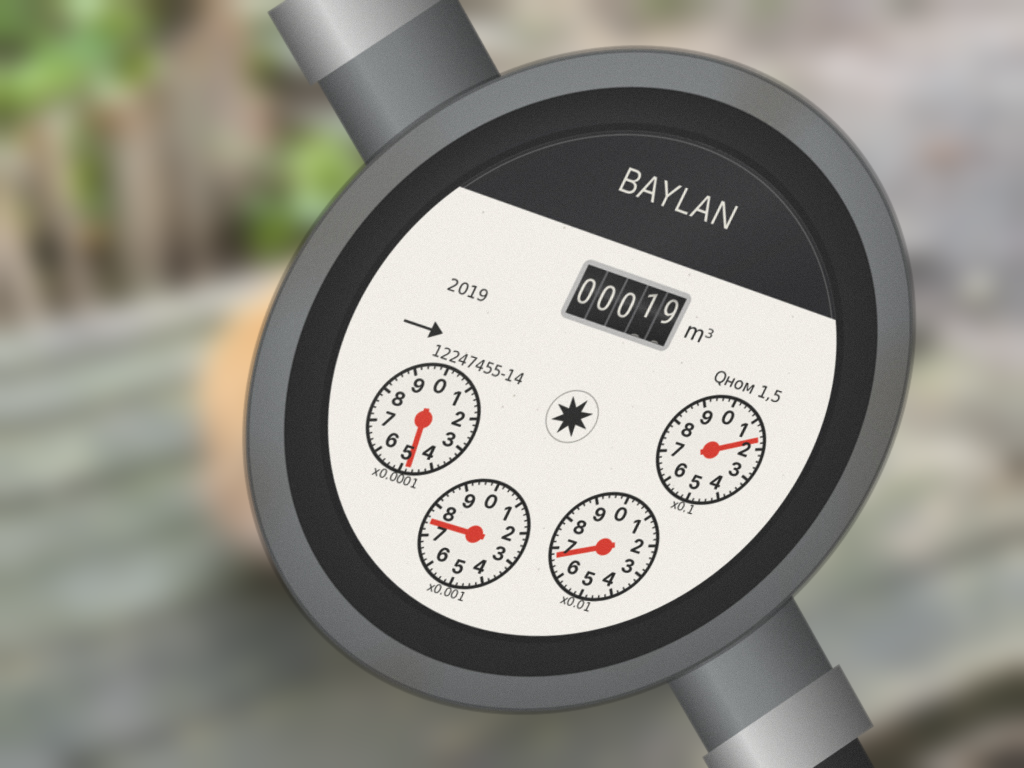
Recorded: 19.1674 (m³)
